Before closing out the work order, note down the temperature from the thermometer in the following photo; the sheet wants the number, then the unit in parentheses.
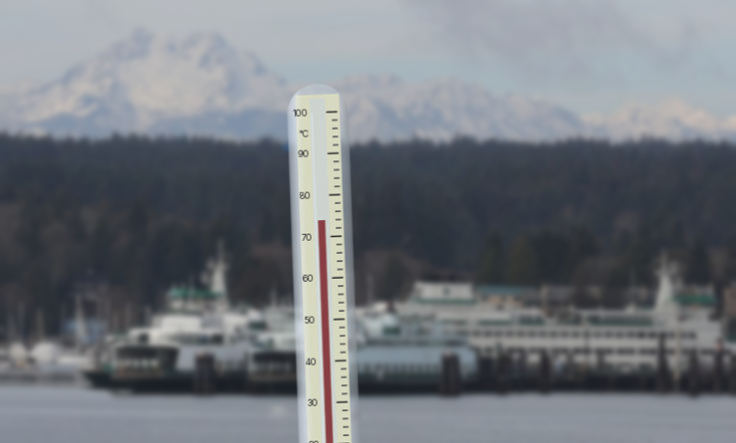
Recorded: 74 (°C)
